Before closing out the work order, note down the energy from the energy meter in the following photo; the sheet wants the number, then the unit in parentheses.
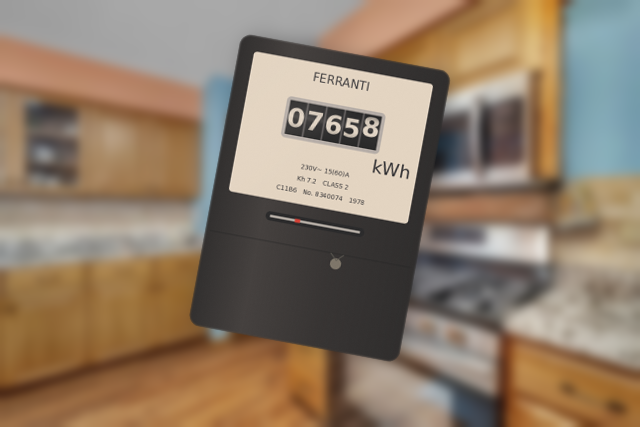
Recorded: 7658 (kWh)
